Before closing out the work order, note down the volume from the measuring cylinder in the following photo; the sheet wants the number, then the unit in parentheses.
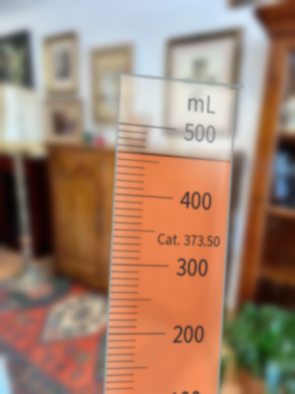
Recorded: 460 (mL)
